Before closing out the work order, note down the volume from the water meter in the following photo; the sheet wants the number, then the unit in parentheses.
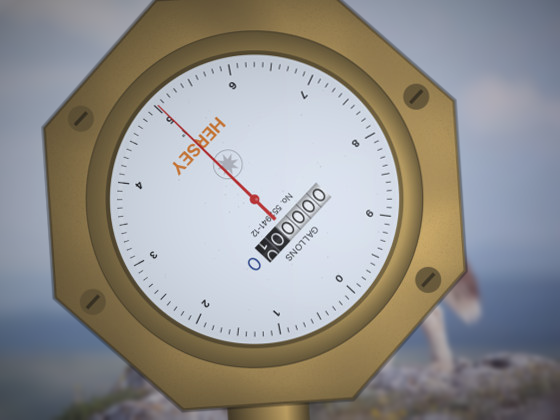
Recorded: 5.0 (gal)
